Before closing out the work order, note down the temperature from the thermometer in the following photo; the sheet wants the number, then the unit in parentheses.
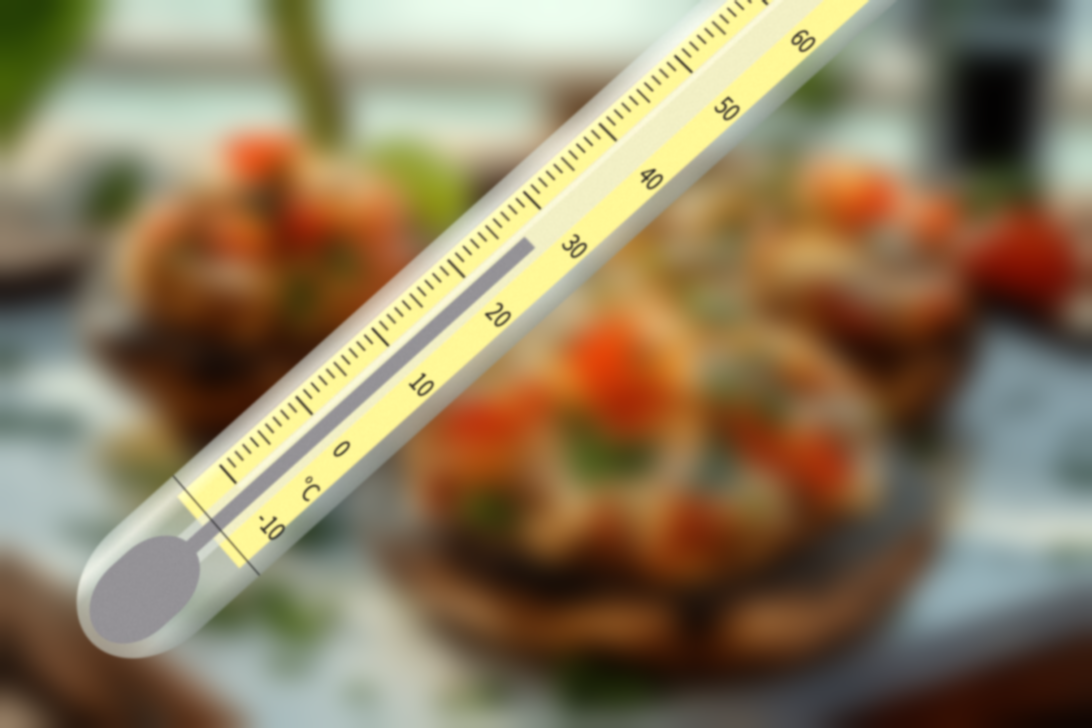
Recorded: 27 (°C)
